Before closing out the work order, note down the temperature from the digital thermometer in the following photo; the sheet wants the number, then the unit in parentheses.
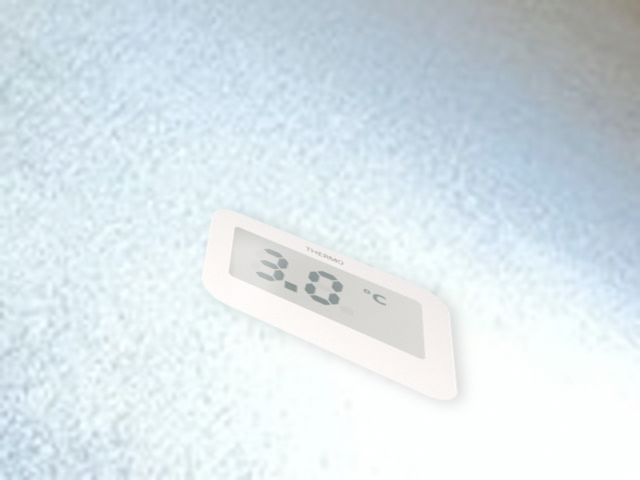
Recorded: 3.0 (°C)
